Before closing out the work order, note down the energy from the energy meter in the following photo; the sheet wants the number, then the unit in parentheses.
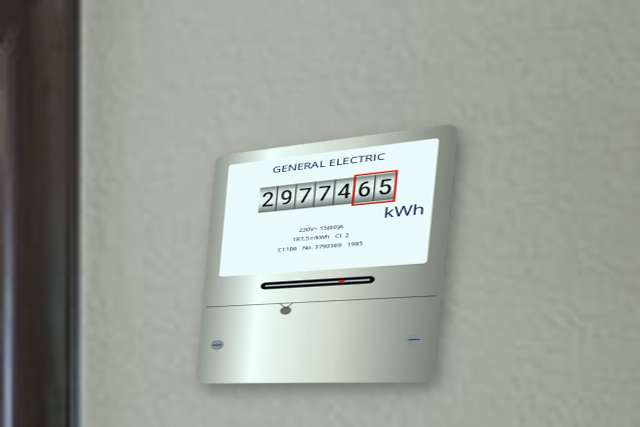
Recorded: 29774.65 (kWh)
